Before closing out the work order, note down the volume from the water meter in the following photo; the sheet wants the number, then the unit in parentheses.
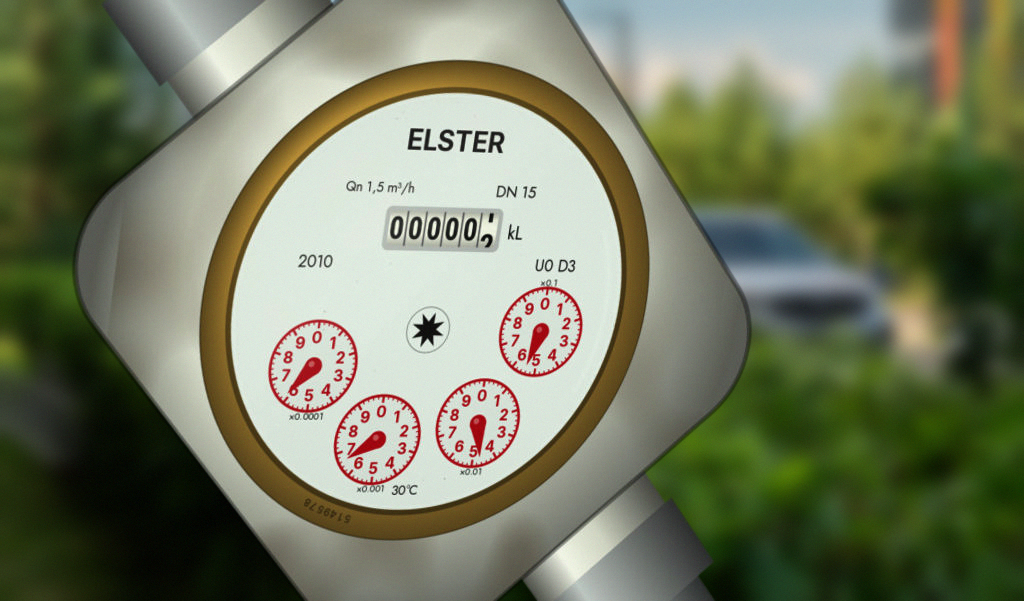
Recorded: 1.5466 (kL)
